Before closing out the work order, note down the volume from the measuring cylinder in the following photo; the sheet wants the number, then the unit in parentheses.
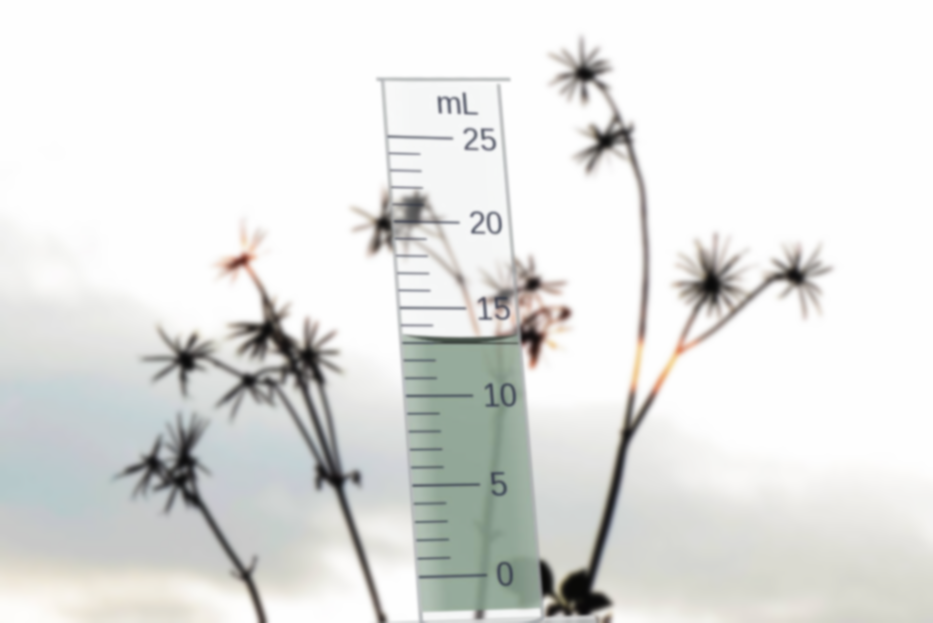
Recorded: 13 (mL)
